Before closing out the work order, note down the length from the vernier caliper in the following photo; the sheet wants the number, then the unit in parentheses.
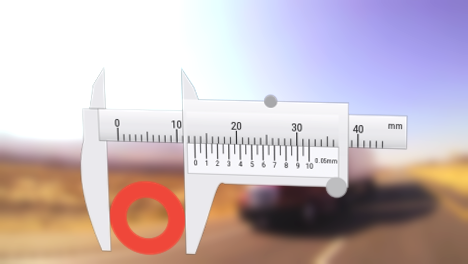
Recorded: 13.0 (mm)
